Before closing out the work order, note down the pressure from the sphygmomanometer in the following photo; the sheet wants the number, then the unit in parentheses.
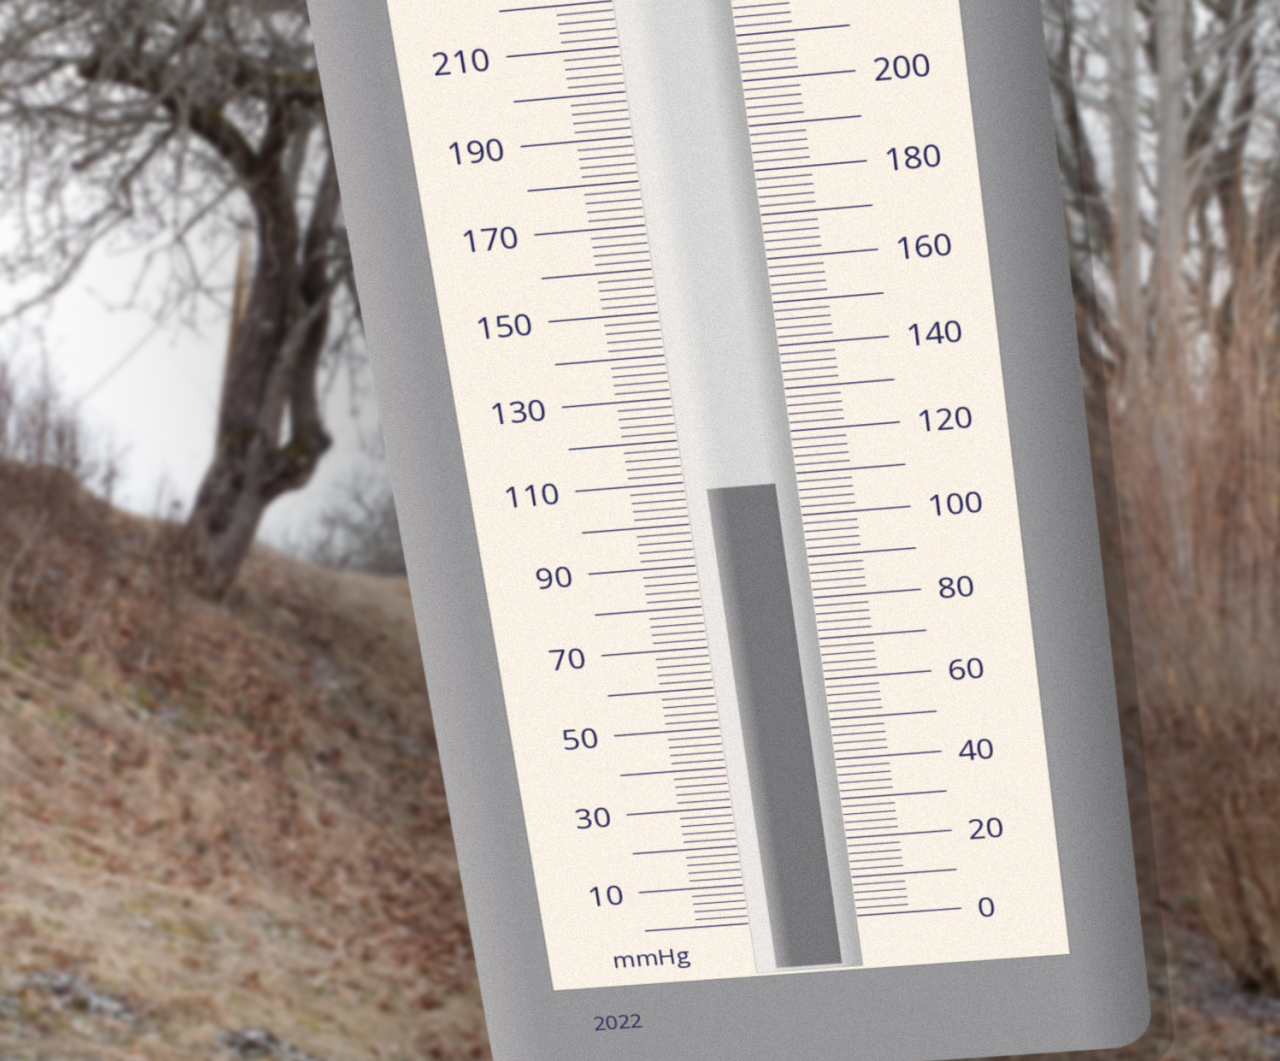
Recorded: 108 (mmHg)
